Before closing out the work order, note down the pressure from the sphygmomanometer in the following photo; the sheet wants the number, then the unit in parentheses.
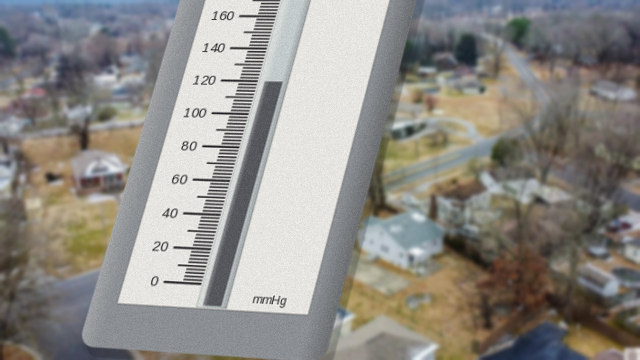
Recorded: 120 (mmHg)
